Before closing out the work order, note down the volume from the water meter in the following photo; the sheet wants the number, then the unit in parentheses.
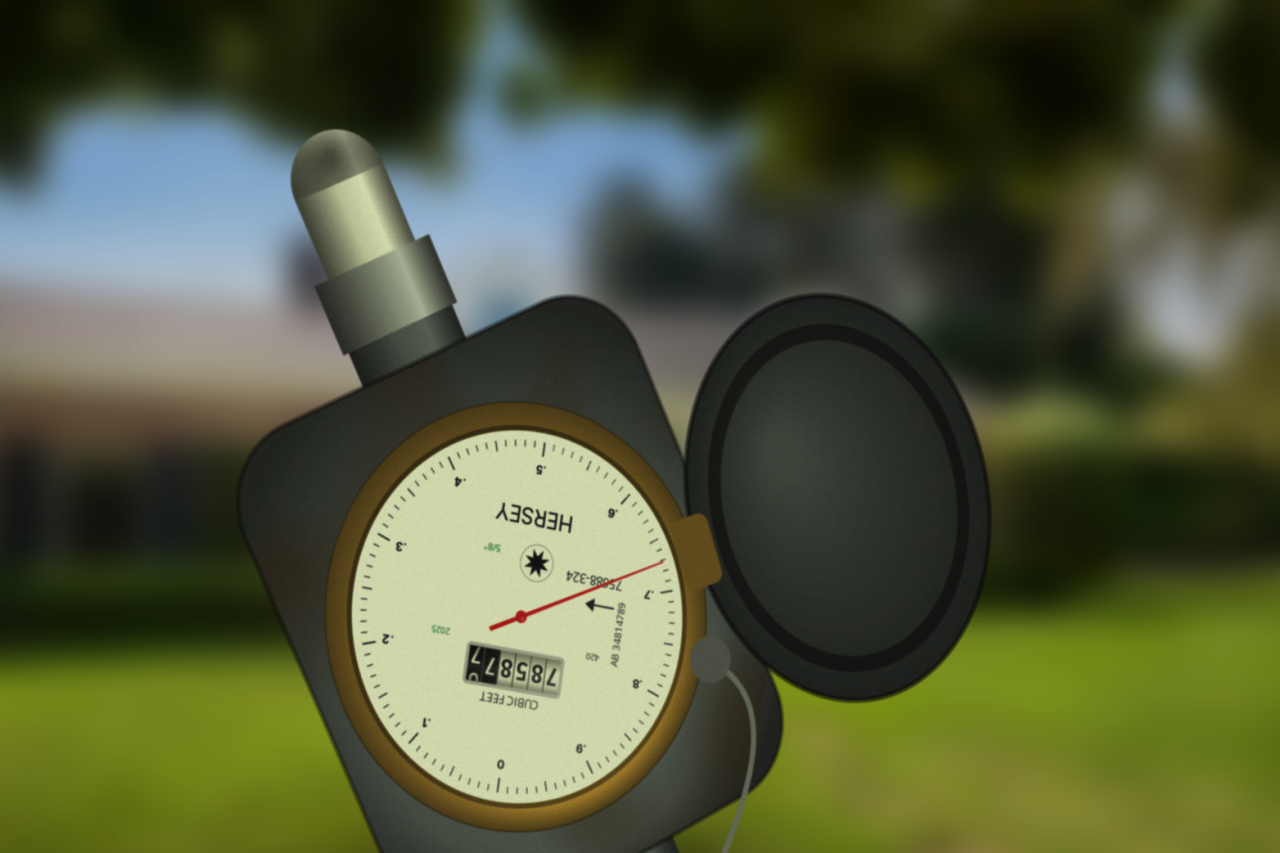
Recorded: 785876.67 (ft³)
